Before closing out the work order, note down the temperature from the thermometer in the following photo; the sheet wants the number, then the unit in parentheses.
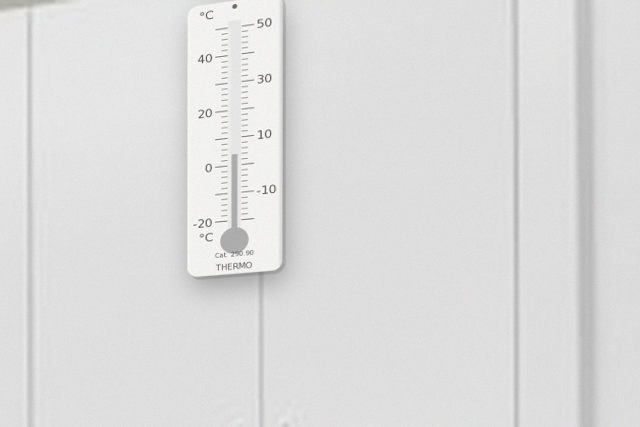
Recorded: 4 (°C)
